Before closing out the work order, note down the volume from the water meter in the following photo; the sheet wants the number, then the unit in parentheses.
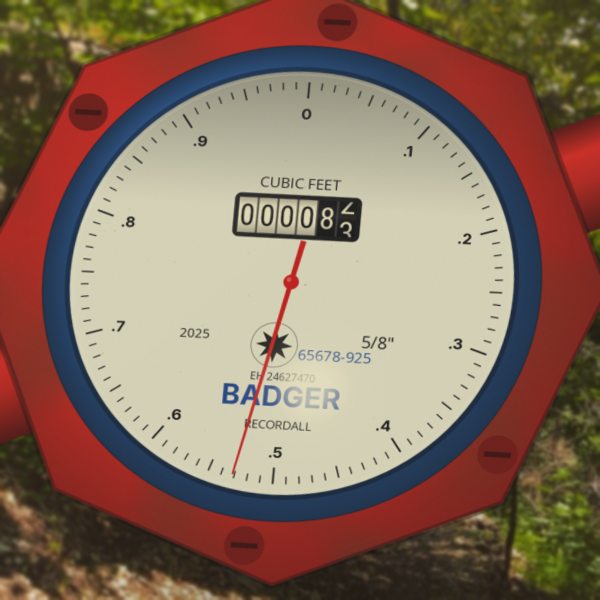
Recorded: 82.53 (ft³)
